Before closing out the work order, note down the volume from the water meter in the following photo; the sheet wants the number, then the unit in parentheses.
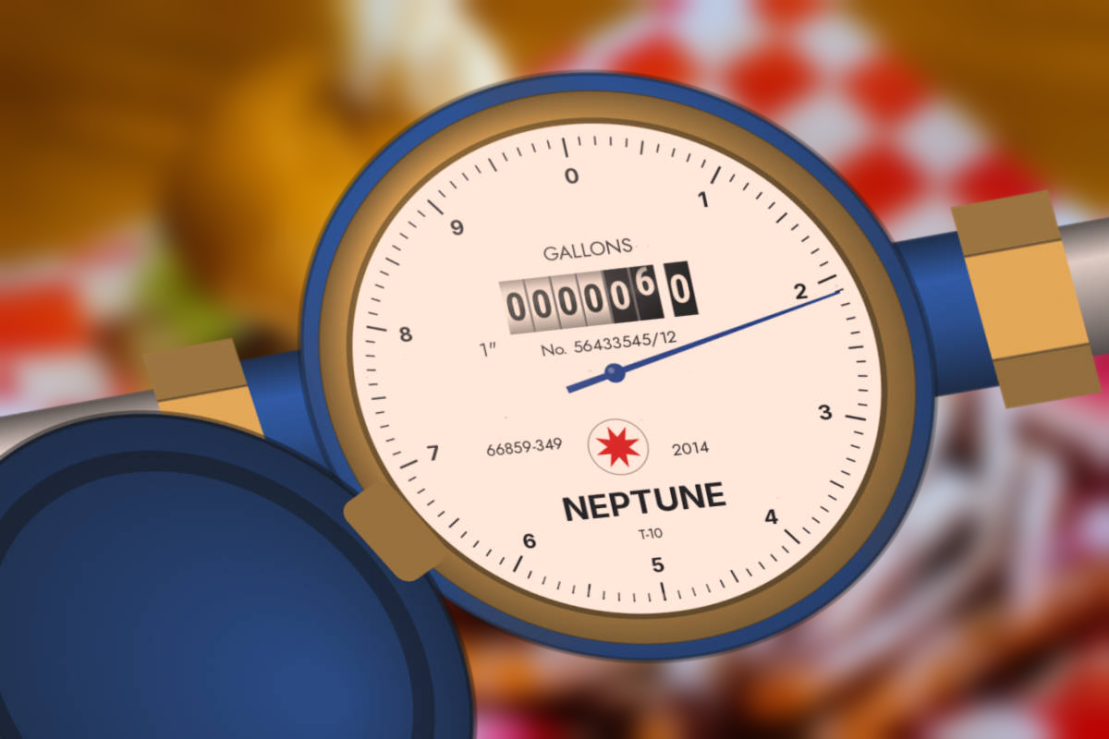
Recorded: 62.1 (gal)
